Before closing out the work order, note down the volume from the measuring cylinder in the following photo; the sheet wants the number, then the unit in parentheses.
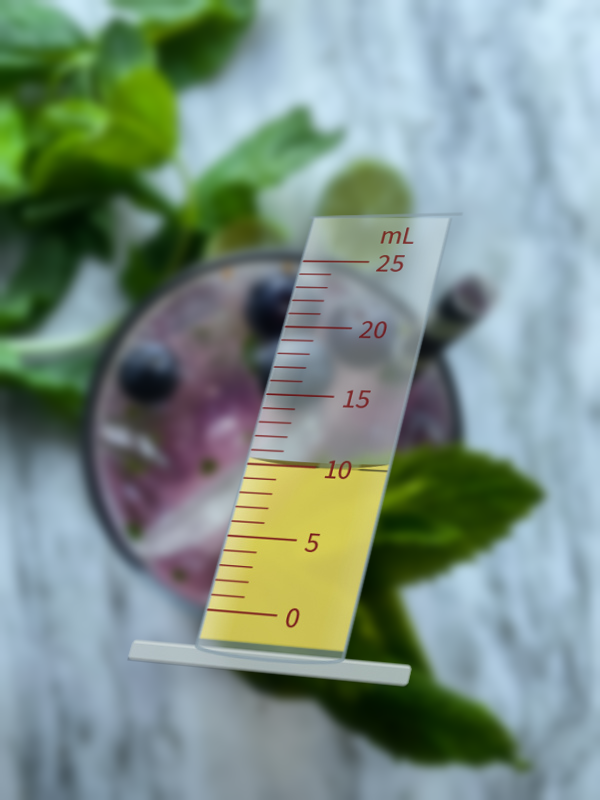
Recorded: 10 (mL)
